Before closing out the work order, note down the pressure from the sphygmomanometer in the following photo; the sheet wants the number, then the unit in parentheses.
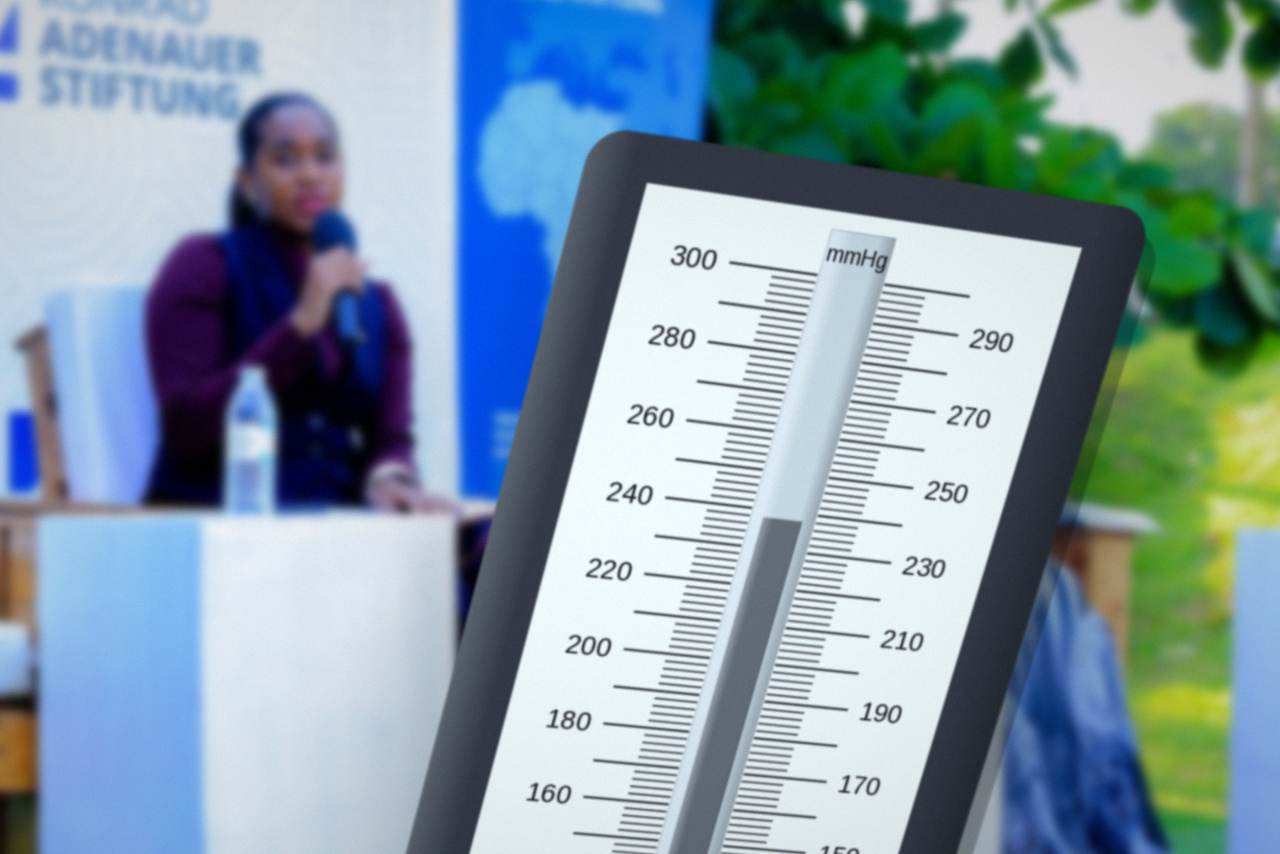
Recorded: 238 (mmHg)
